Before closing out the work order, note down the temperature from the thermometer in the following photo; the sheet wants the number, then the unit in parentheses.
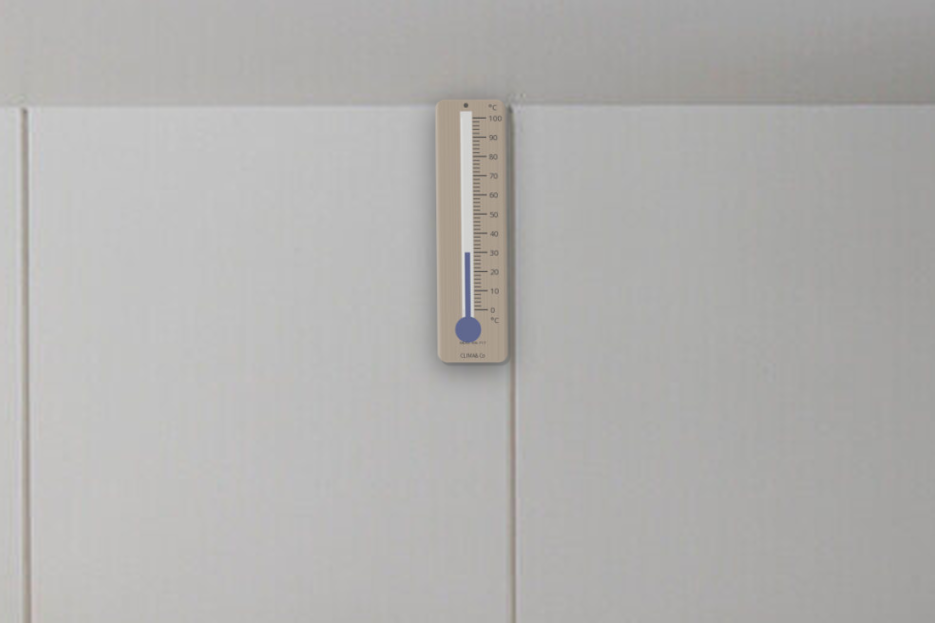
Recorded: 30 (°C)
